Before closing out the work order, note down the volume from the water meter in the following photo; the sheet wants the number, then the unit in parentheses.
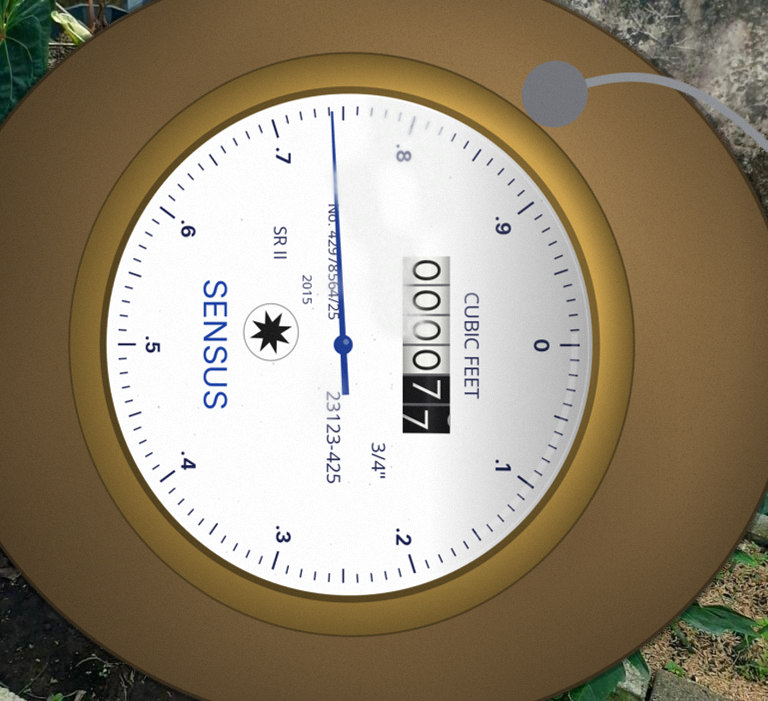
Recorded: 76.74 (ft³)
